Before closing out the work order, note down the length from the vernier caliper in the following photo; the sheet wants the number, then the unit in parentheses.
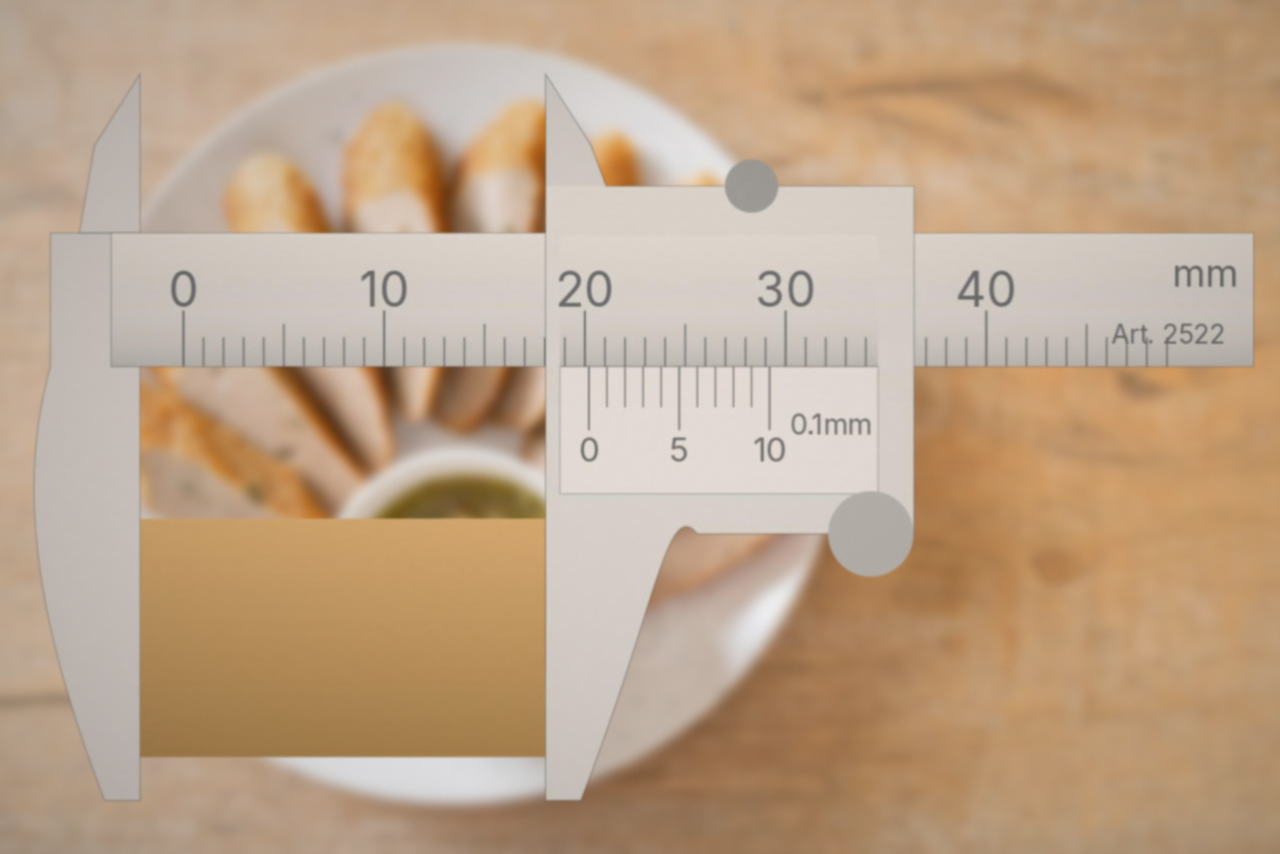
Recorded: 20.2 (mm)
